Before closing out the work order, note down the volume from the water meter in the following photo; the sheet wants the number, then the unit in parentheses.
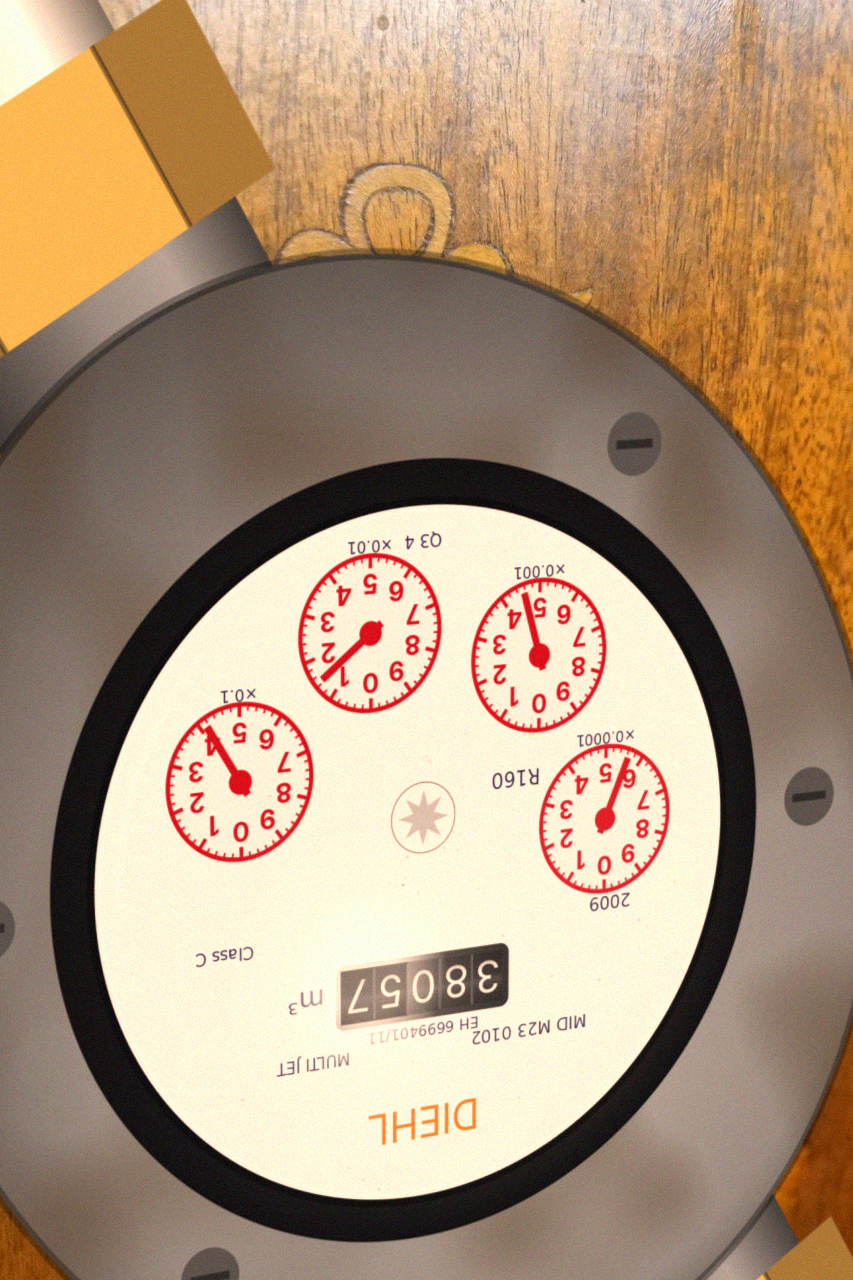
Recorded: 38057.4145 (m³)
